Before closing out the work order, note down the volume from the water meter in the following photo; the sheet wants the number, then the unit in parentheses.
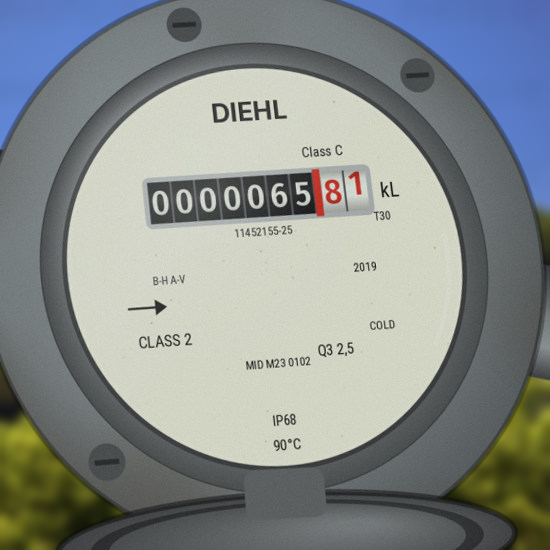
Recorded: 65.81 (kL)
